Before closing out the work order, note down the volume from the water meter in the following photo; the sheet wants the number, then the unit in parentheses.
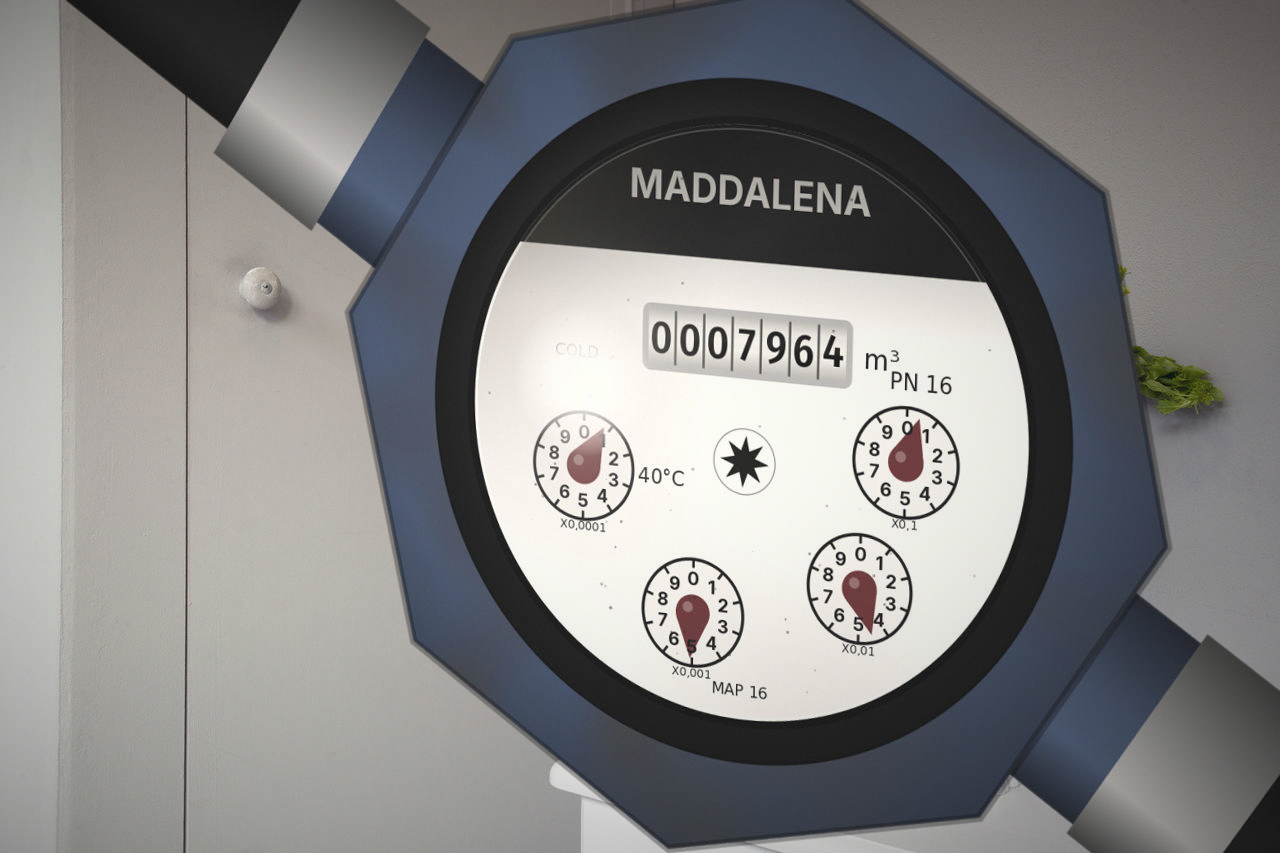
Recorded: 7964.0450 (m³)
